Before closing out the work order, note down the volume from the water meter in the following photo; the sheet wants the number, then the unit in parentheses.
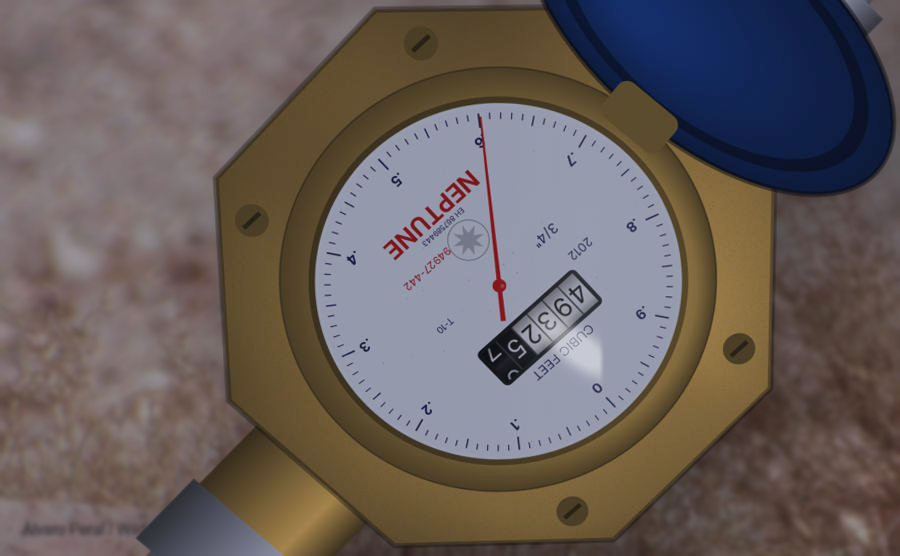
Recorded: 493256.60 (ft³)
